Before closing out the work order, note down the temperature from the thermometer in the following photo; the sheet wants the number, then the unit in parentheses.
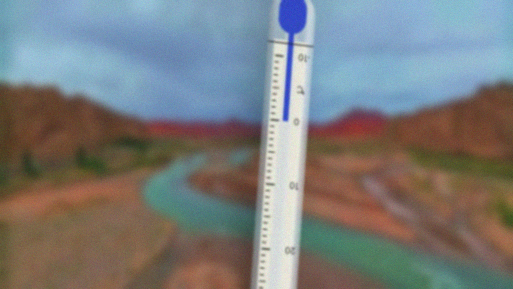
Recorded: 0 (°C)
